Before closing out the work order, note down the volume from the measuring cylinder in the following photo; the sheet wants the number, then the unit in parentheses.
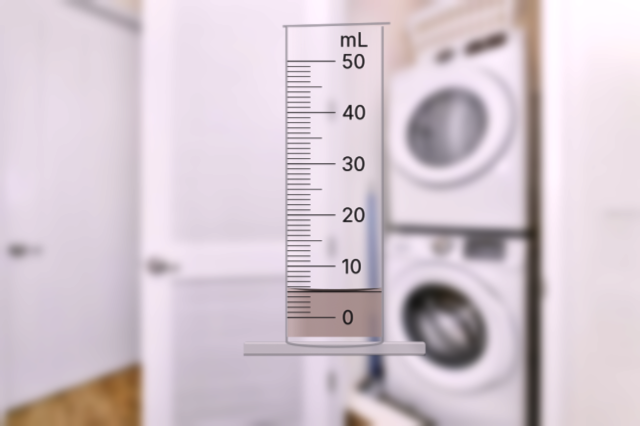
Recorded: 5 (mL)
